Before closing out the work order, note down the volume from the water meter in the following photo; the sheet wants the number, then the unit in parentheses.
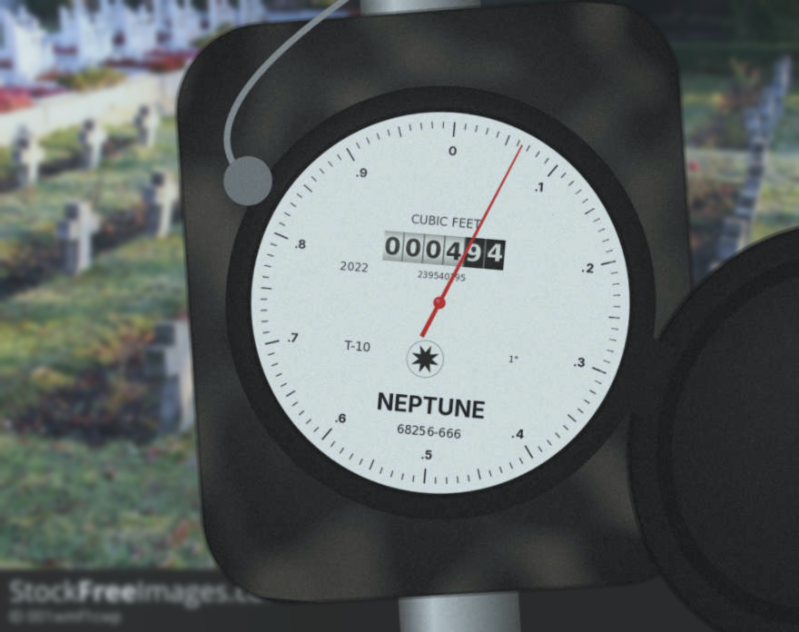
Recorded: 494.06 (ft³)
